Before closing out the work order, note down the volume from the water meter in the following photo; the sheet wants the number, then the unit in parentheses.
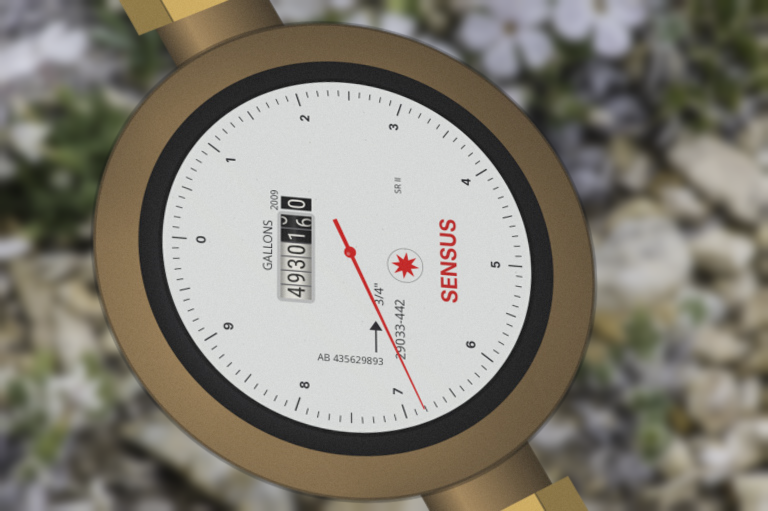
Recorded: 4930156.8 (gal)
